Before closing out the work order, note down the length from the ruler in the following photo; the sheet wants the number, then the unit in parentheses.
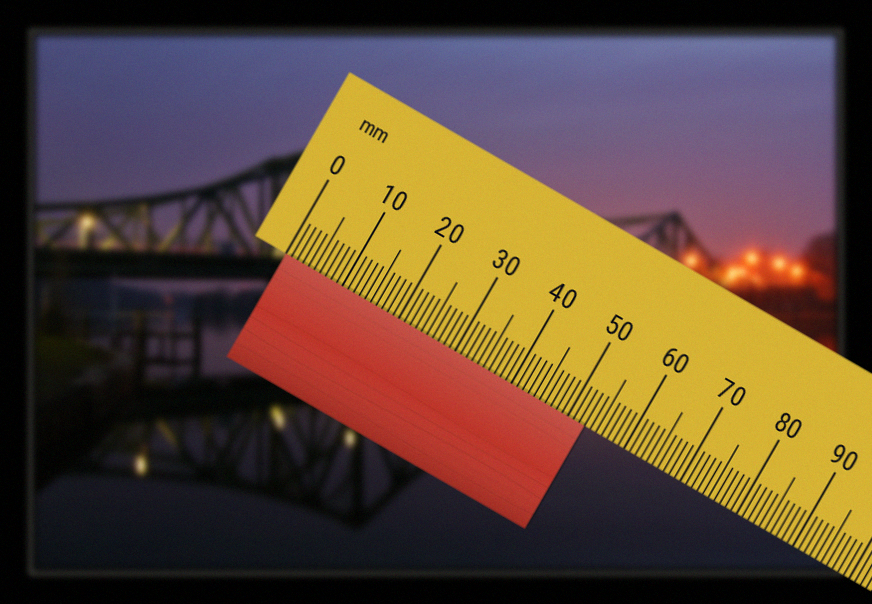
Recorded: 53 (mm)
